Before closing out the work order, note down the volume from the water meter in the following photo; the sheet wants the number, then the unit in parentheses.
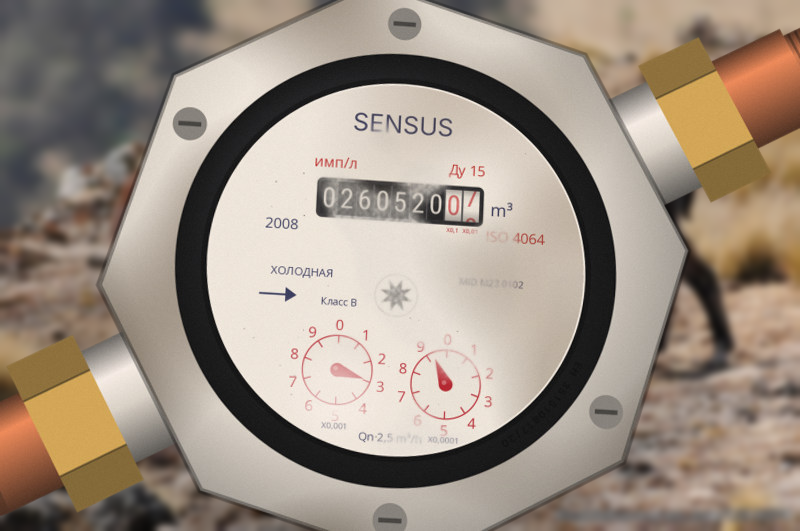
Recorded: 260520.0729 (m³)
